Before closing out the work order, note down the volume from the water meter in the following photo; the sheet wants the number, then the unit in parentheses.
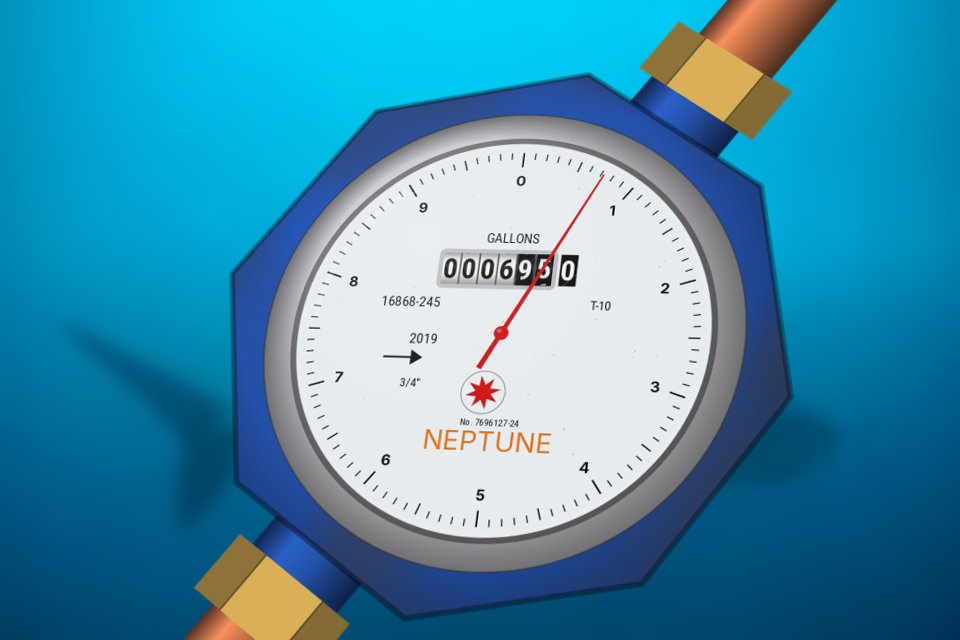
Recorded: 6950.7 (gal)
